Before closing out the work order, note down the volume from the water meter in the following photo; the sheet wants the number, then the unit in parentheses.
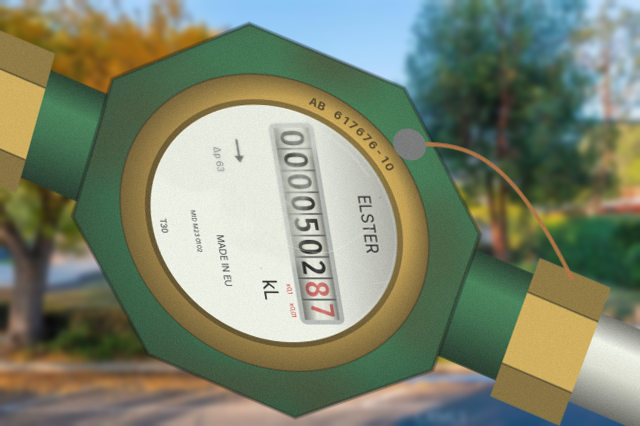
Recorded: 502.87 (kL)
